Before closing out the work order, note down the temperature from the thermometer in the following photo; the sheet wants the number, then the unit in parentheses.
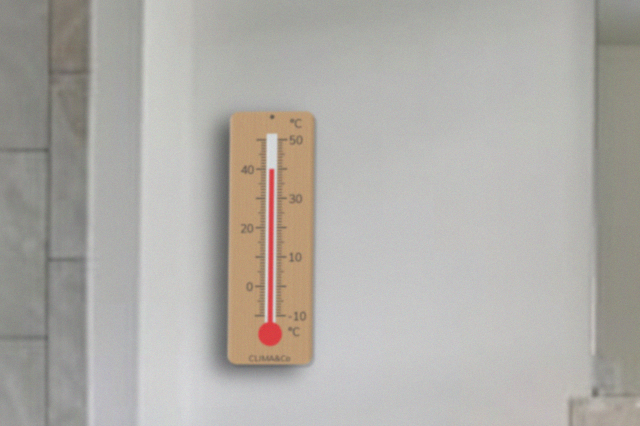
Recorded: 40 (°C)
